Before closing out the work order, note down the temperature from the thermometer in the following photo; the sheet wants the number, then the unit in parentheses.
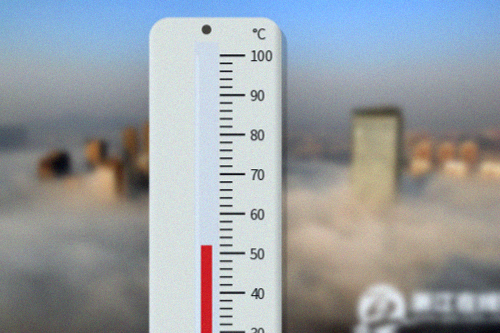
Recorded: 52 (°C)
